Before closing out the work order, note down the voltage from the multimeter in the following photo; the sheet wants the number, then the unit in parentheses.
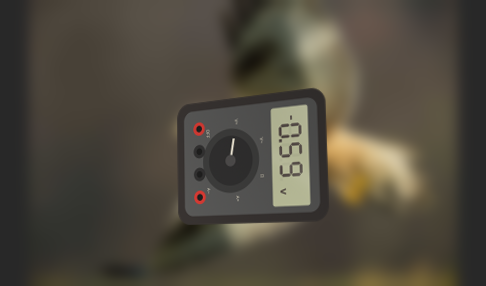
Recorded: -0.59 (V)
